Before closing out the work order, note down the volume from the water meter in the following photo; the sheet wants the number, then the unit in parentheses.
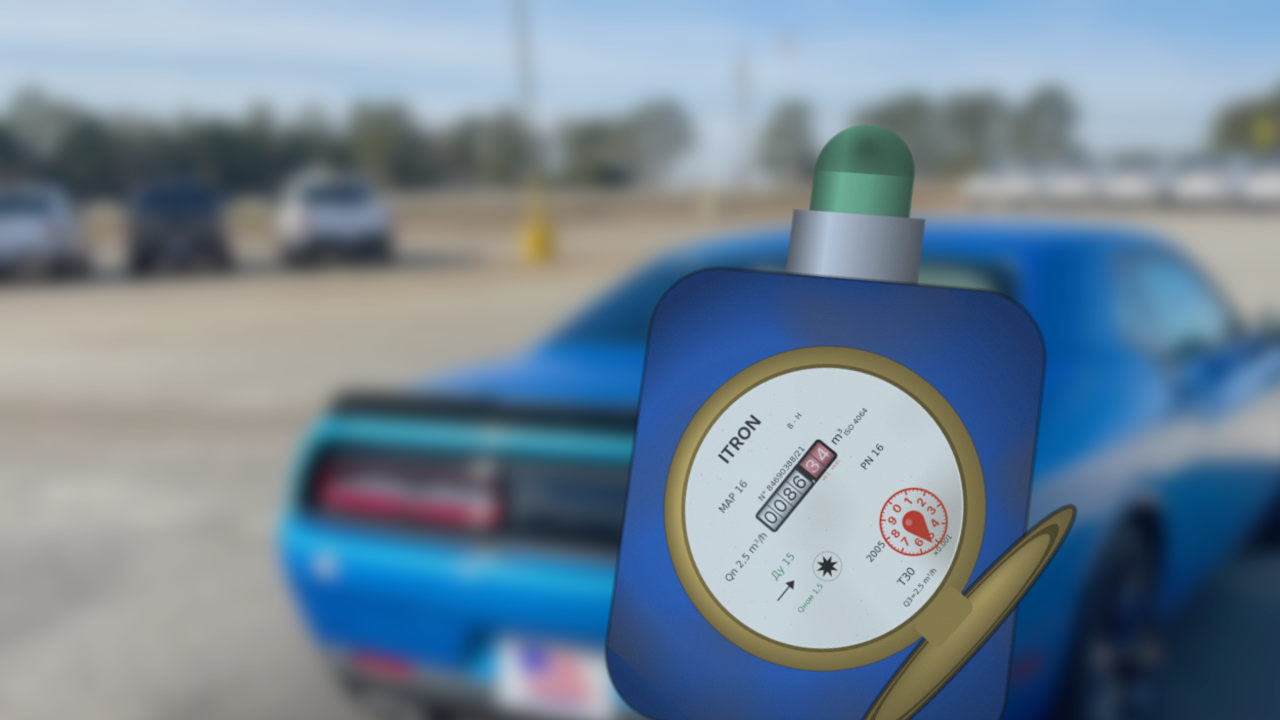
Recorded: 86.345 (m³)
